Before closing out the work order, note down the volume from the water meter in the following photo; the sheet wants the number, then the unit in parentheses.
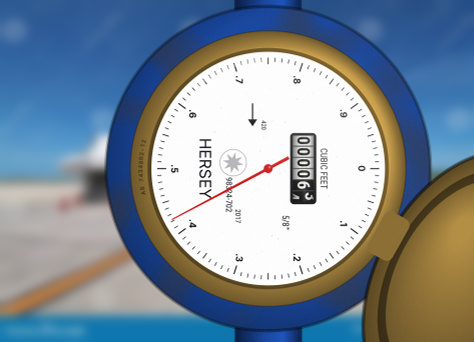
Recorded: 63.42 (ft³)
